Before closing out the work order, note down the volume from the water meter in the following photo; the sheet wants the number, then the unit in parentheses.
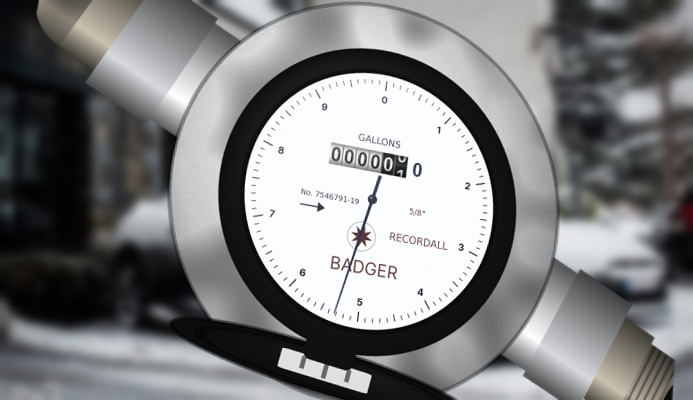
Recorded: 5.3 (gal)
